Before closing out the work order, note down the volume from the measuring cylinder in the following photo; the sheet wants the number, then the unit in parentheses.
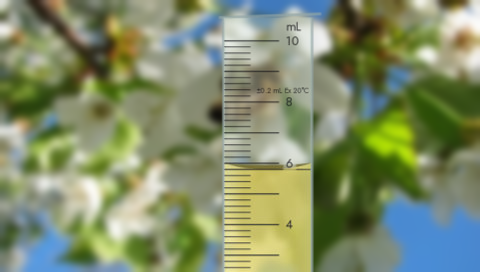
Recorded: 5.8 (mL)
